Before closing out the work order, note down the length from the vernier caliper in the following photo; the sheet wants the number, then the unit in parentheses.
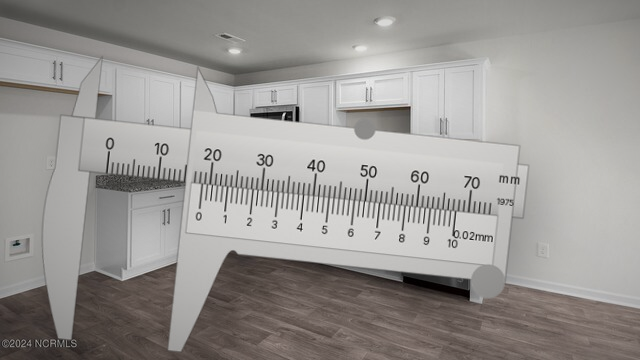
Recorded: 18.5 (mm)
